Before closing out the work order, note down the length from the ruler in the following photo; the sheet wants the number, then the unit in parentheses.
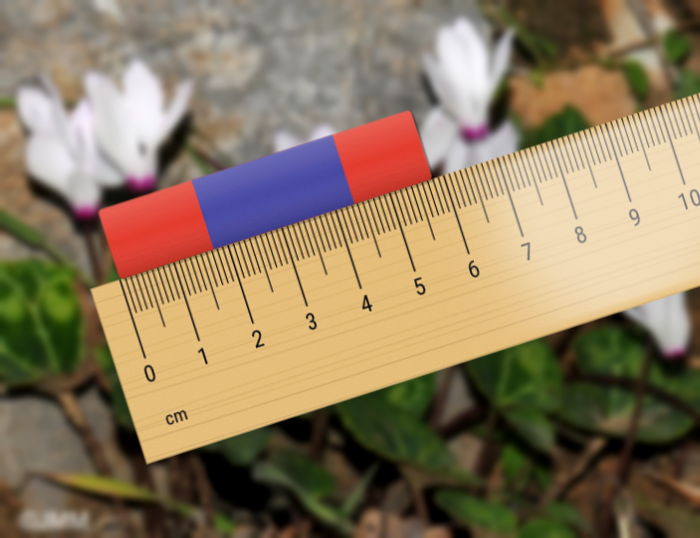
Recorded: 5.8 (cm)
